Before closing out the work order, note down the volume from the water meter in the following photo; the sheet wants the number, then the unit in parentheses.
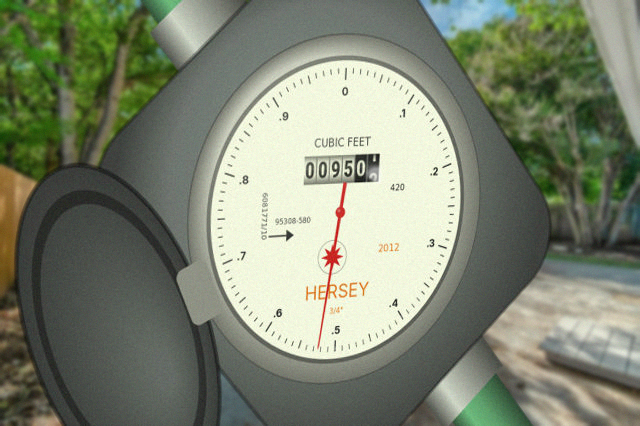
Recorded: 9501.52 (ft³)
